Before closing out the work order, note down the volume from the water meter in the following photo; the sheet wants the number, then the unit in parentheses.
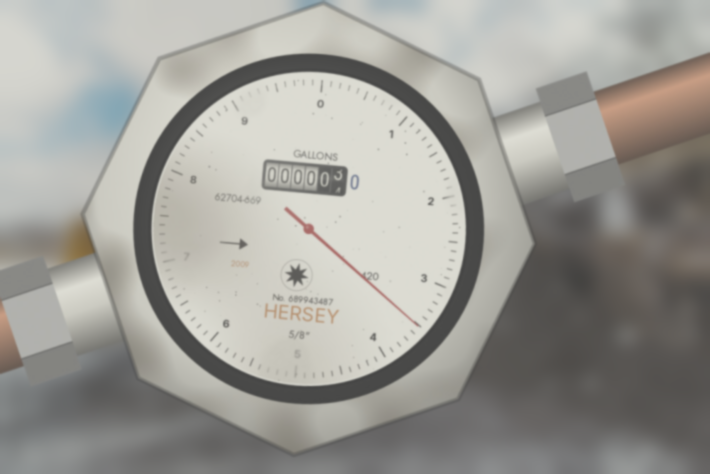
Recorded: 33.5 (gal)
